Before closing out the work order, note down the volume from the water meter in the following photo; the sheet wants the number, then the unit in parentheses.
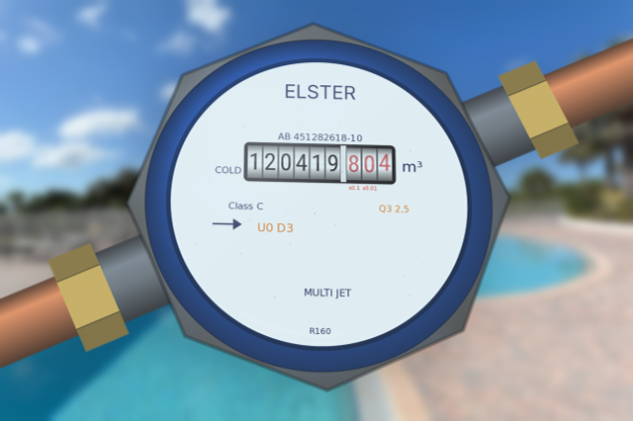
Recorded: 120419.804 (m³)
